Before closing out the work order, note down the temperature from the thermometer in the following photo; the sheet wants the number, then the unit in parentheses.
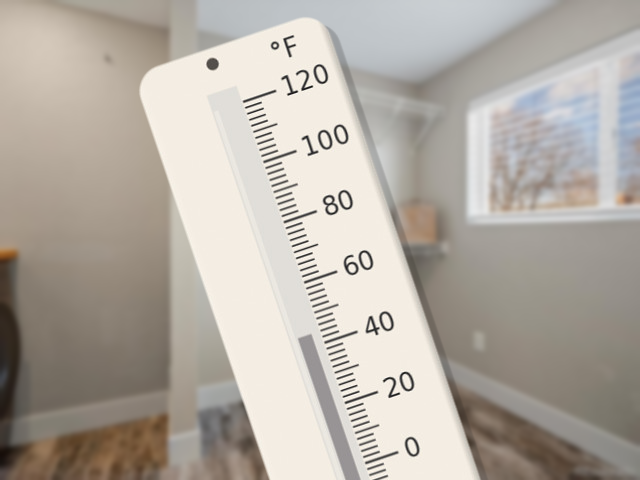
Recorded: 44 (°F)
